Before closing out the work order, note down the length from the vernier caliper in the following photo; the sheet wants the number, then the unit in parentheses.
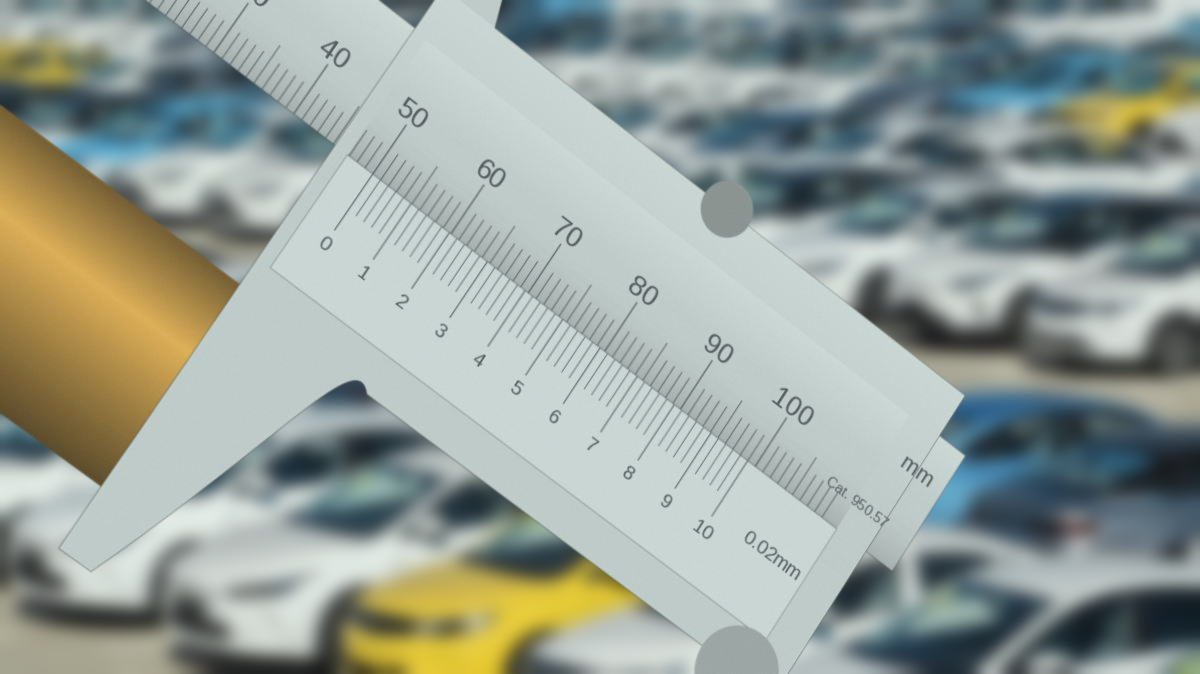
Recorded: 50.0 (mm)
